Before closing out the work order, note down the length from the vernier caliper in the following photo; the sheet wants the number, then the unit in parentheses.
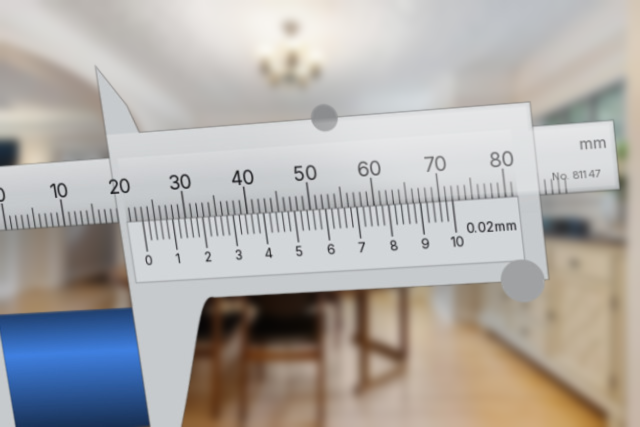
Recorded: 23.0 (mm)
